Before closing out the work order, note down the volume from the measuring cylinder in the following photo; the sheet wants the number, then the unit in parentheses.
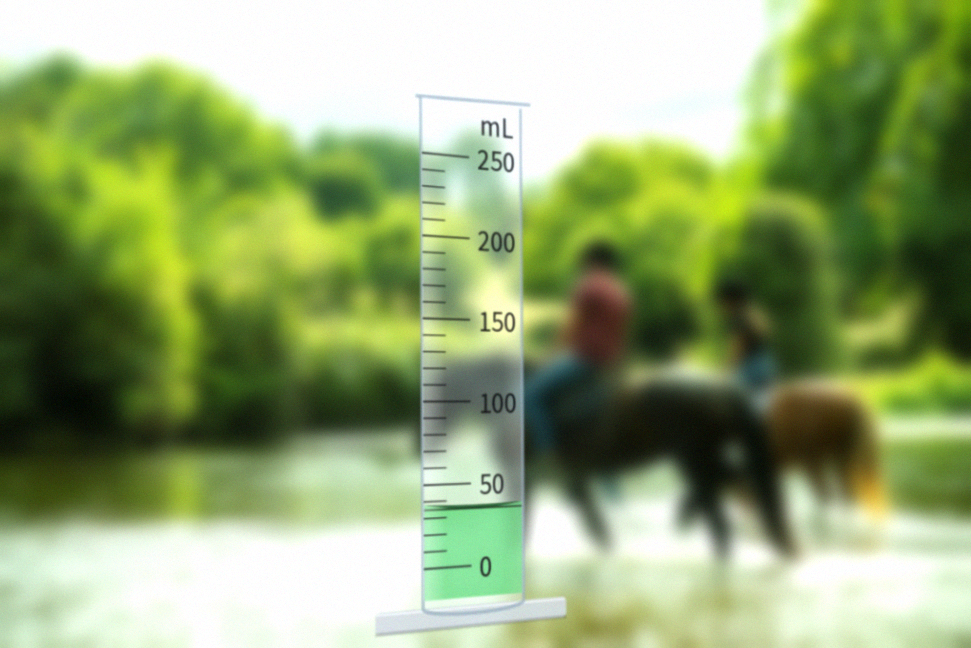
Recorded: 35 (mL)
